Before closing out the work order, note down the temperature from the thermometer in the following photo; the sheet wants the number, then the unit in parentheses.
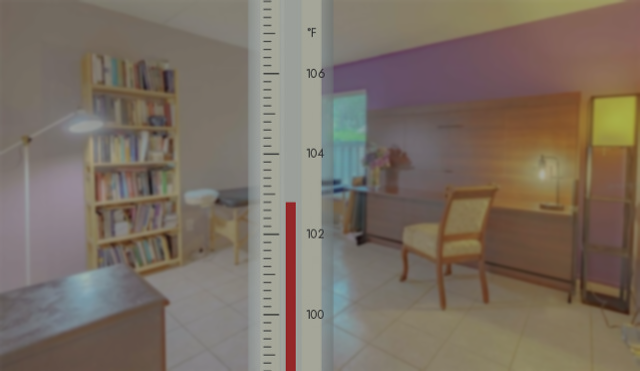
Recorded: 102.8 (°F)
